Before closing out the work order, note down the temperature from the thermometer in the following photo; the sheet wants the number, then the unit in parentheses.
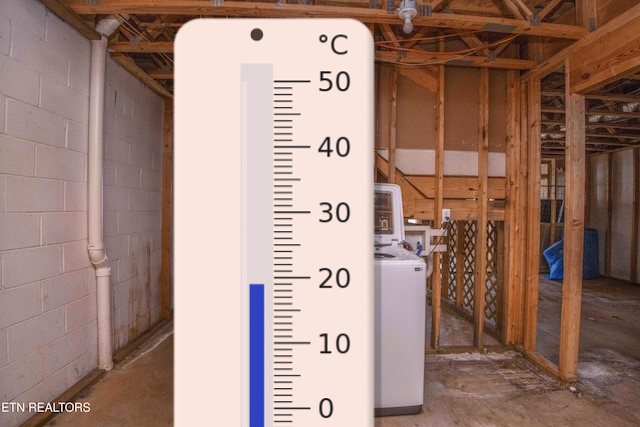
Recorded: 19 (°C)
